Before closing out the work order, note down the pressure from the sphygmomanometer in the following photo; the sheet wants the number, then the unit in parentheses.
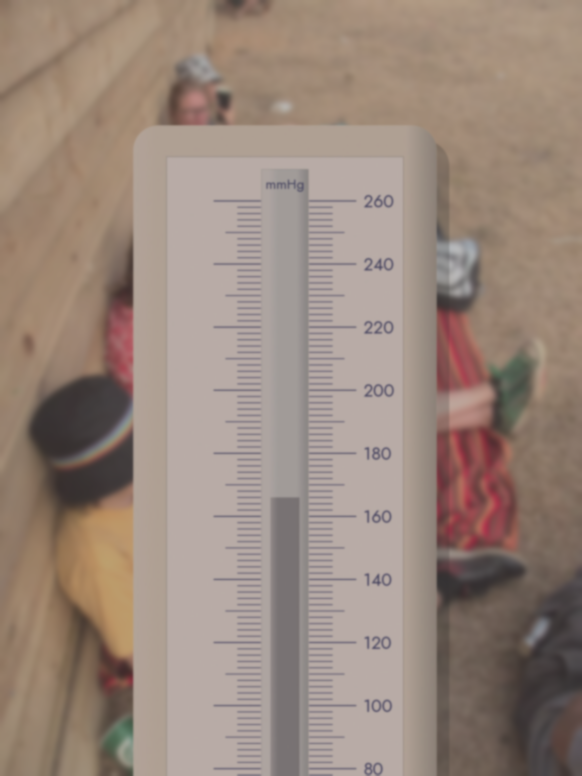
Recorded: 166 (mmHg)
